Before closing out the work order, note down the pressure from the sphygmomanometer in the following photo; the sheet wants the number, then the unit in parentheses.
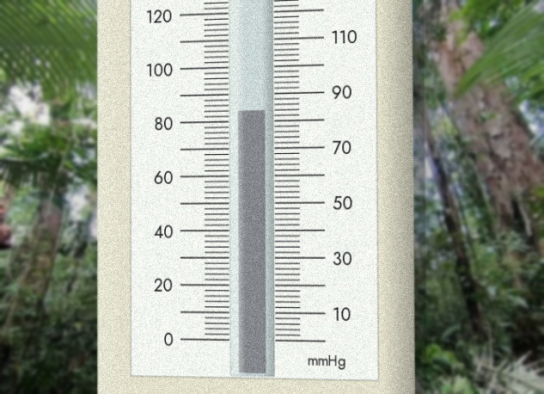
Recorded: 84 (mmHg)
